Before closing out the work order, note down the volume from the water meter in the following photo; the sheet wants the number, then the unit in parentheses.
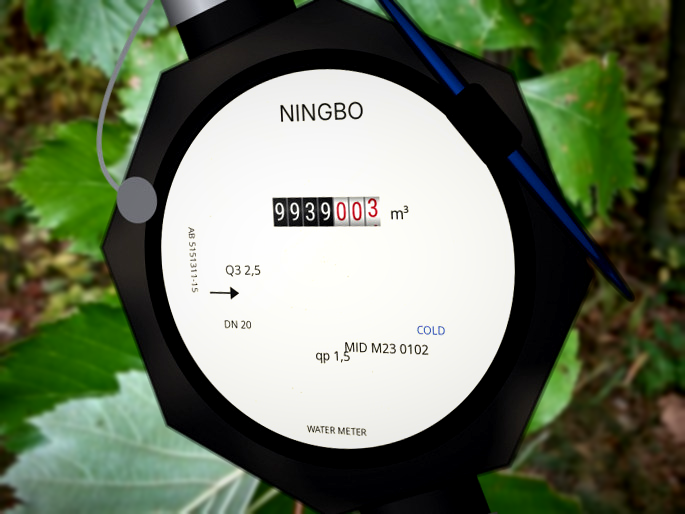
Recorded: 9939.003 (m³)
